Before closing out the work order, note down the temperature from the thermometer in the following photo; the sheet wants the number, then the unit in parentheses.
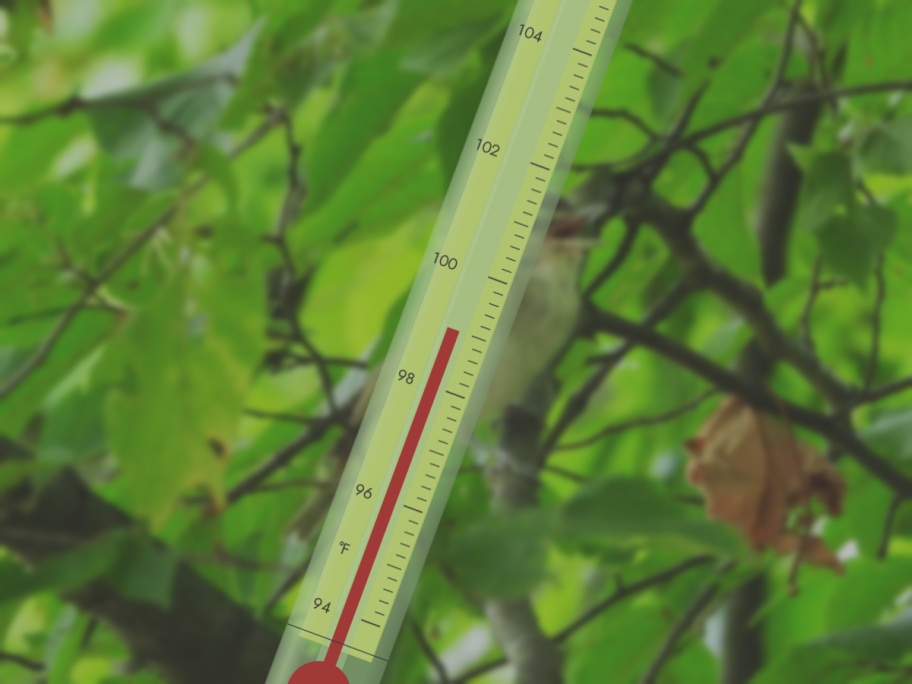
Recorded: 99 (°F)
